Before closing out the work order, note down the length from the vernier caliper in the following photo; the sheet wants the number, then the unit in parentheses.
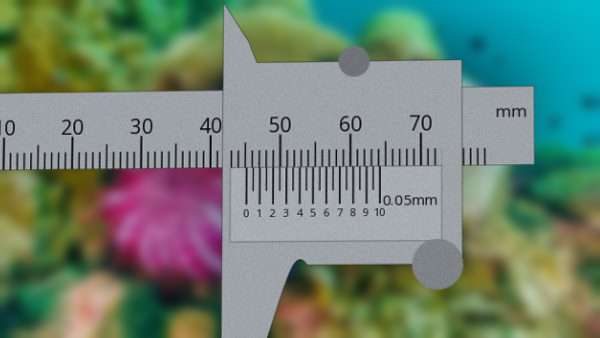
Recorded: 45.2 (mm)
